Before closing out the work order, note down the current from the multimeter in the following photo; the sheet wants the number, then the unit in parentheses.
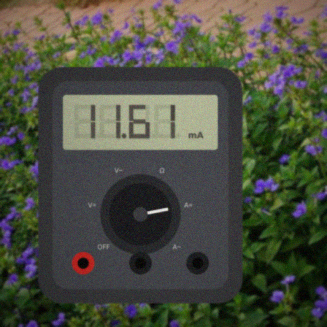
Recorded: 11.61 (mA)
